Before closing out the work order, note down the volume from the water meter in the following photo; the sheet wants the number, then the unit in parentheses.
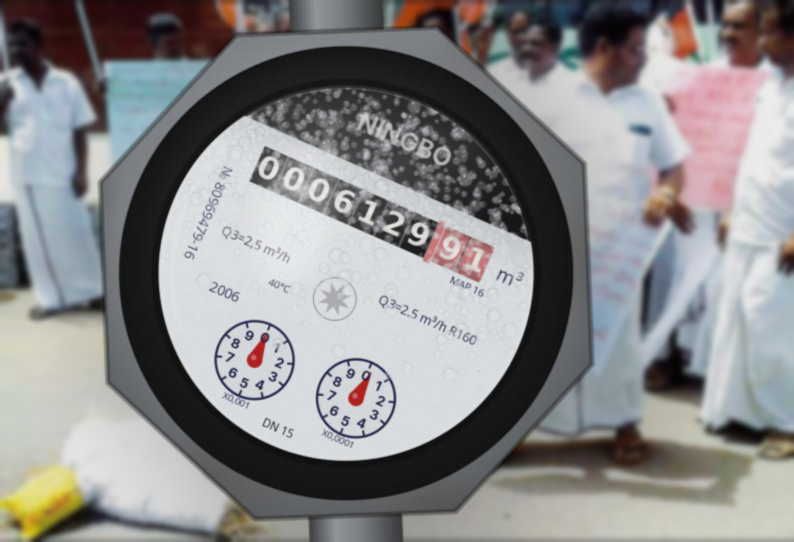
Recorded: 6129.9100 (m³)
